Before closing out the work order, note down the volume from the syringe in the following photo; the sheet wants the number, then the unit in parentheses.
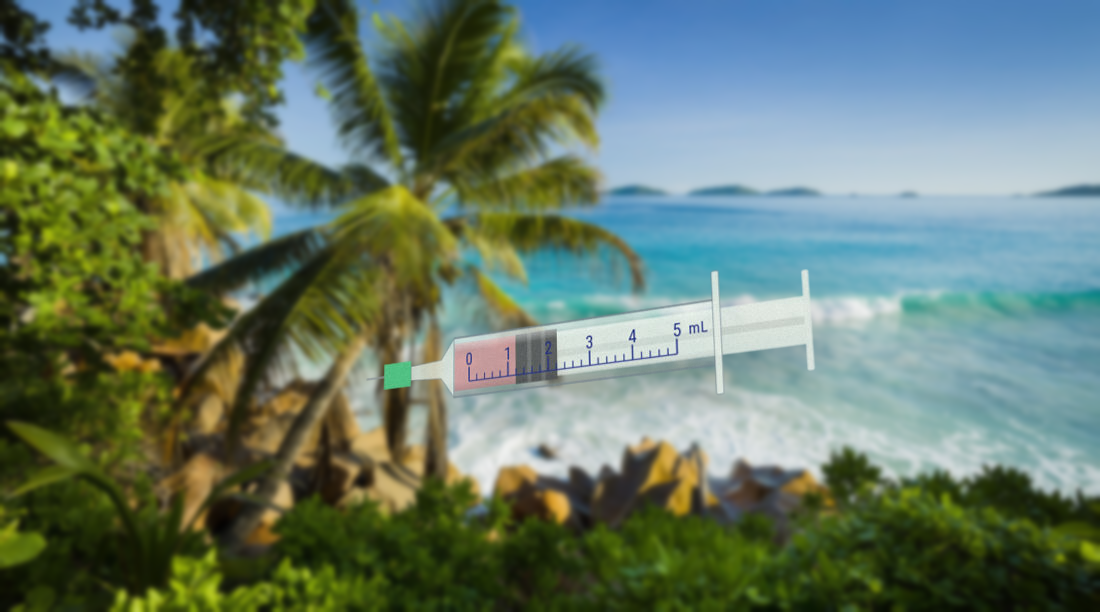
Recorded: 1.2 (mL)
